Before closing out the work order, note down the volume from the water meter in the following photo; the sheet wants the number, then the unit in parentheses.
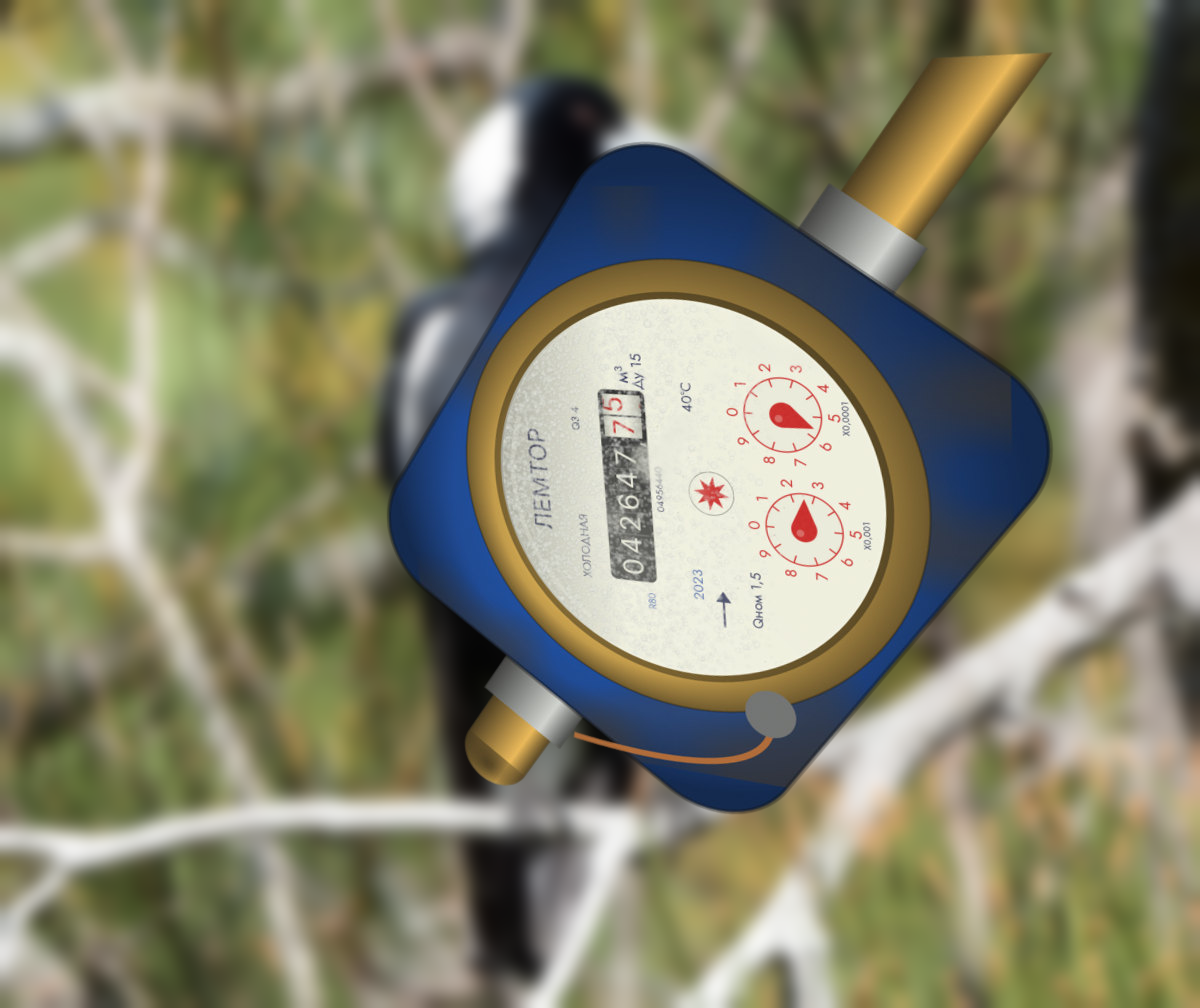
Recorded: 42647.7525 (m³)
